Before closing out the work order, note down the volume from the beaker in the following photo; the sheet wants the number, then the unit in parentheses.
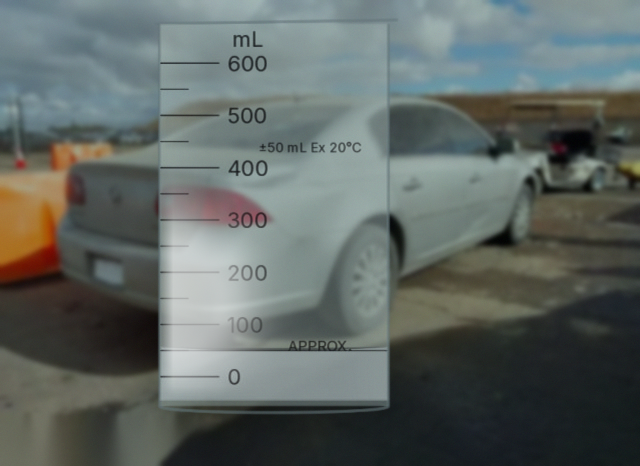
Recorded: 50 (mL)
